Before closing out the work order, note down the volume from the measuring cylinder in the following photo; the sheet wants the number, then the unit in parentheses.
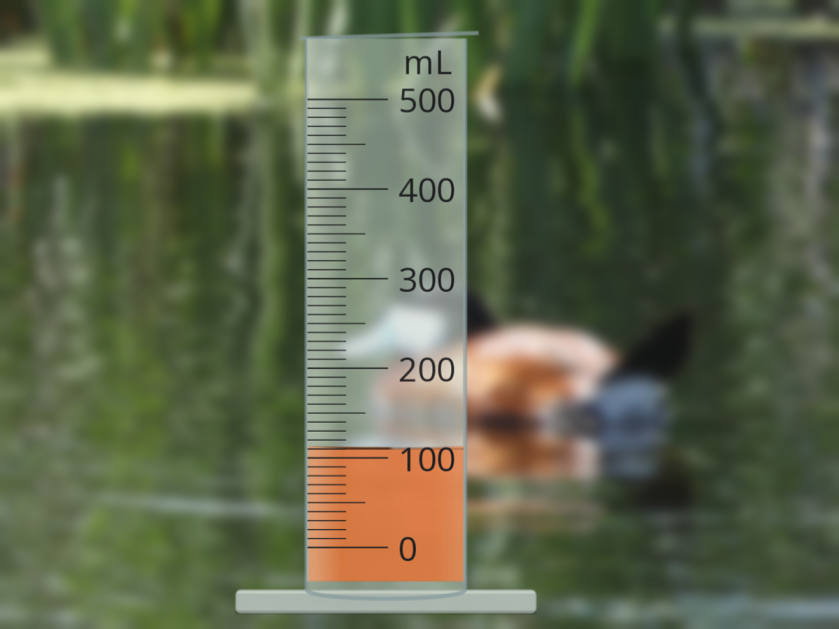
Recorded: 110 (mL)
